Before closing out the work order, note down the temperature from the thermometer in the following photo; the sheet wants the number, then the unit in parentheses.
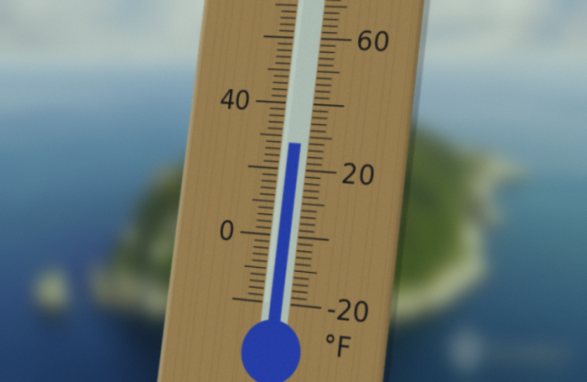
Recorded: 28 (°F)
